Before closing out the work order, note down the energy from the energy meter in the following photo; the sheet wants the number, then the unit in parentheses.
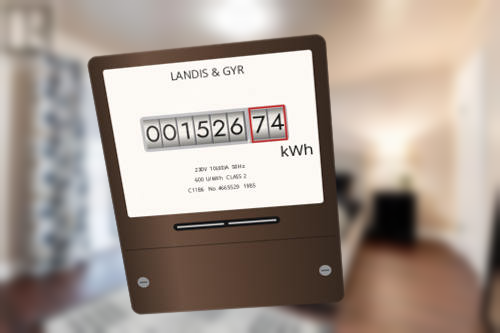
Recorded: 1526.74 (kWh)
